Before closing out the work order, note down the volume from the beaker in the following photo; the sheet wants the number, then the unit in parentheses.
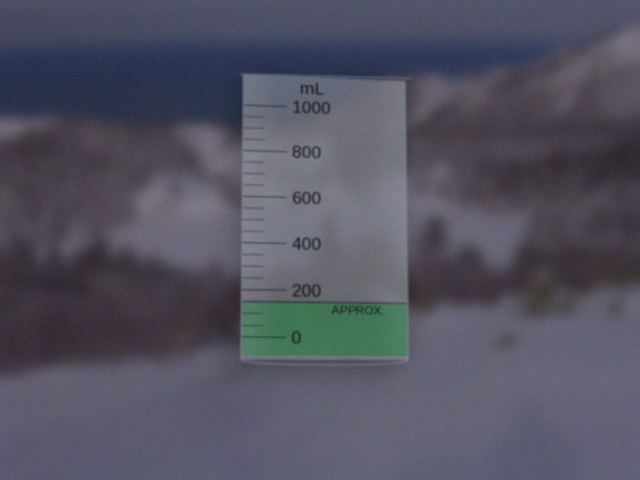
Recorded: 150 (mL)
